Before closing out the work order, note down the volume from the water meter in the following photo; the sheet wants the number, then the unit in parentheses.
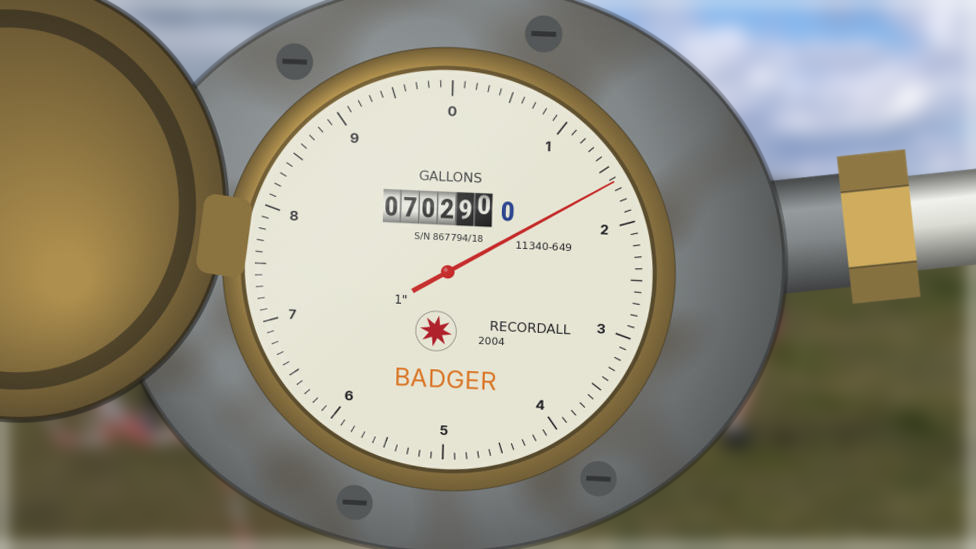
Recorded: 702901.6 (gal)
